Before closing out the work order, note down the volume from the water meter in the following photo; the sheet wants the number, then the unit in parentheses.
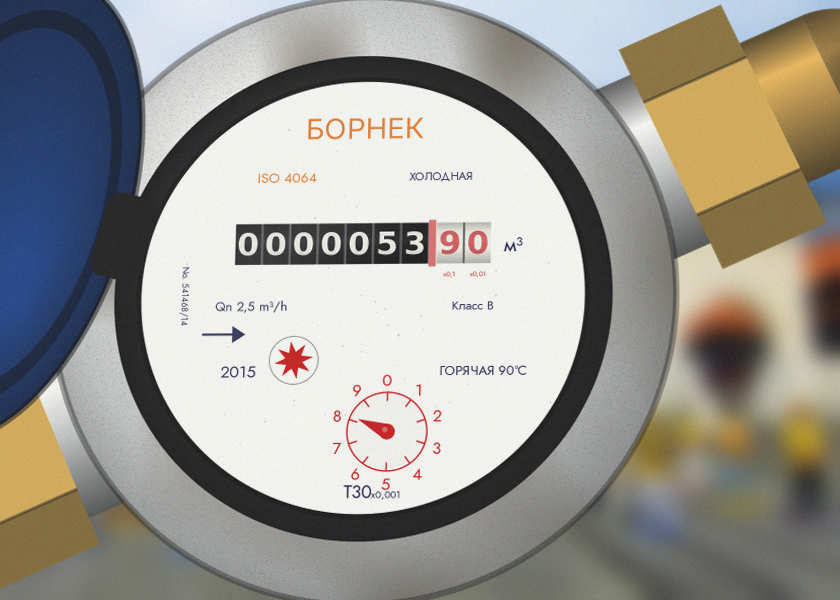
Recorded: 53.908 (m³)
